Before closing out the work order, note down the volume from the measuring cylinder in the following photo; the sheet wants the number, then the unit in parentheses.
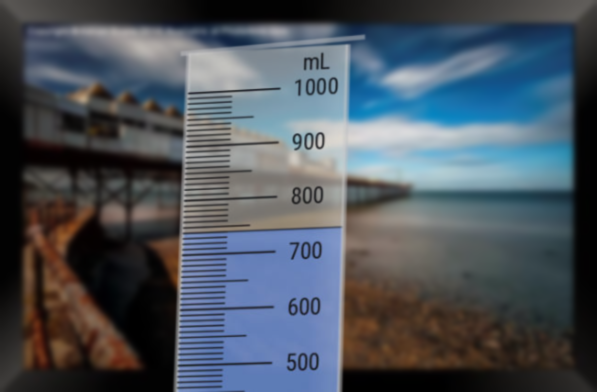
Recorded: 740 (mL)
